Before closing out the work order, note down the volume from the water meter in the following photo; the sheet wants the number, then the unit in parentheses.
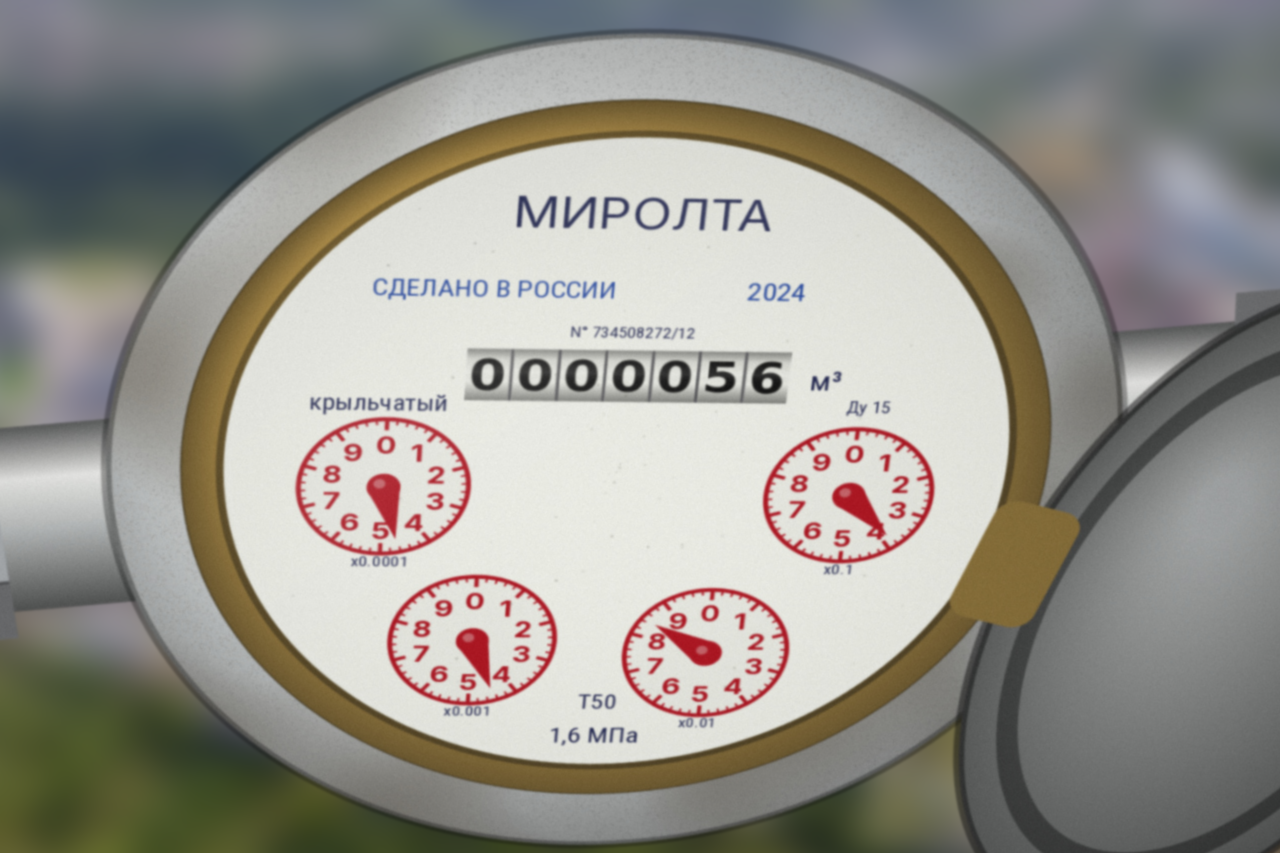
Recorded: 56.3844 (m³)
